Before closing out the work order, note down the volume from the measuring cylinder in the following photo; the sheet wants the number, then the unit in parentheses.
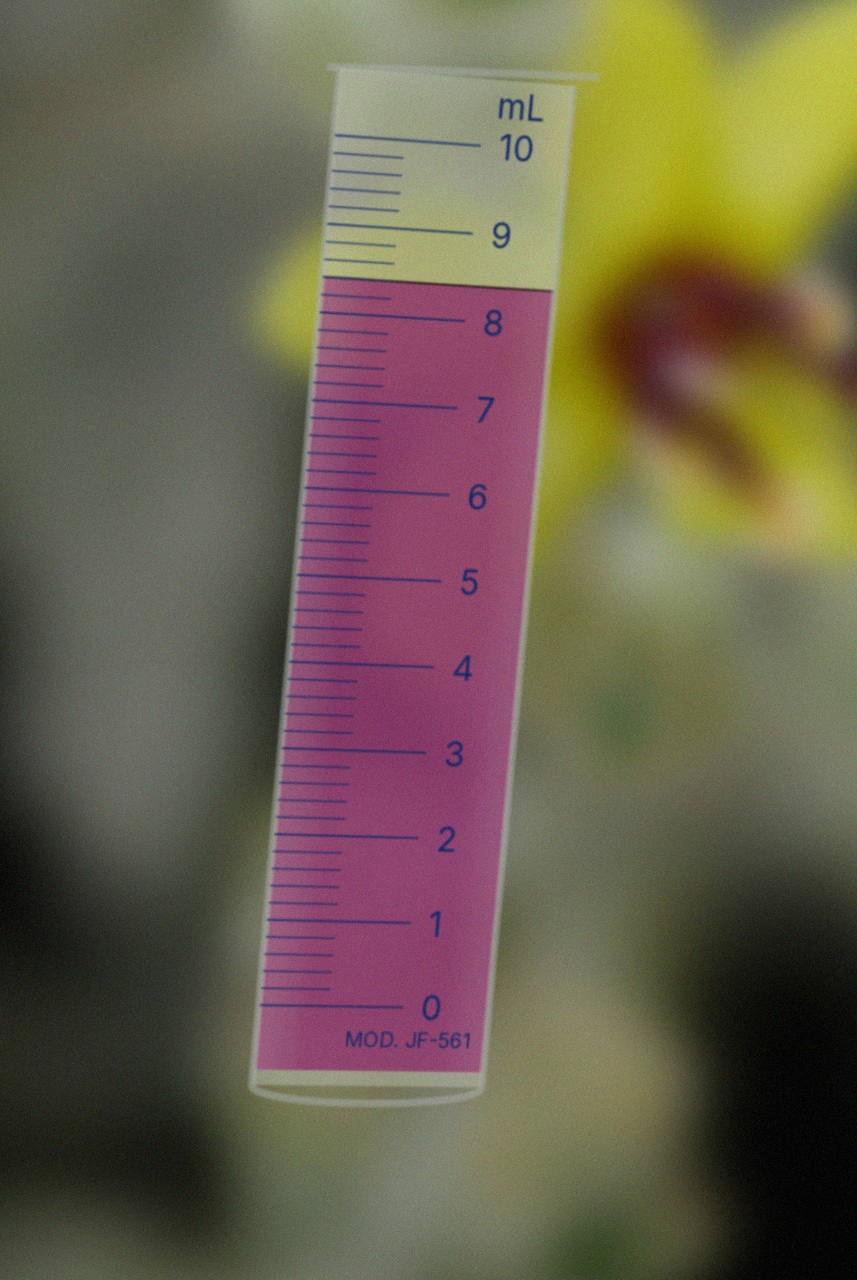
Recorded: 8.4 (mL)
